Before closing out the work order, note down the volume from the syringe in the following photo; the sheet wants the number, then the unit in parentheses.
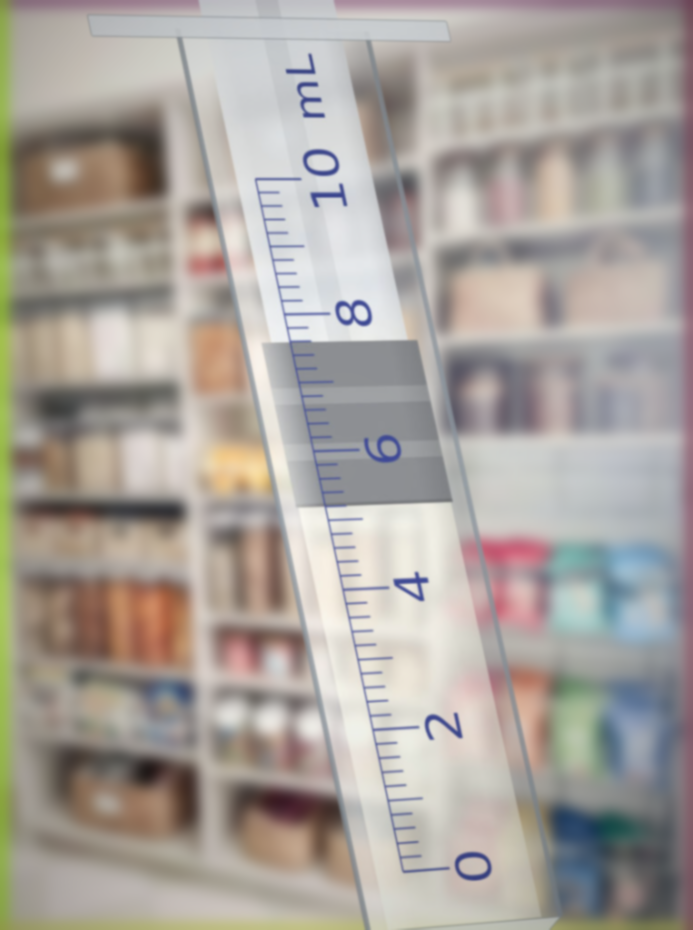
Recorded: 5.2 (mL)
